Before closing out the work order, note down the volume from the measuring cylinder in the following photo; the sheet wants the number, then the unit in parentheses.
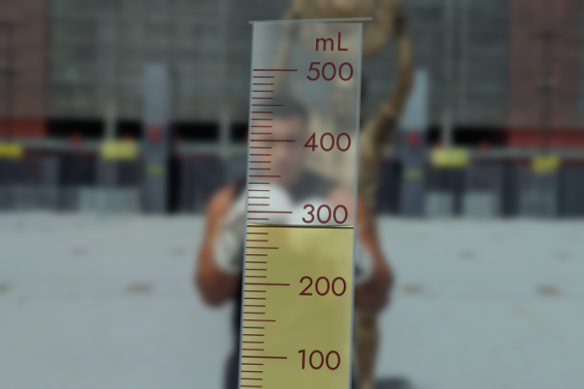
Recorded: 280 (mL)
